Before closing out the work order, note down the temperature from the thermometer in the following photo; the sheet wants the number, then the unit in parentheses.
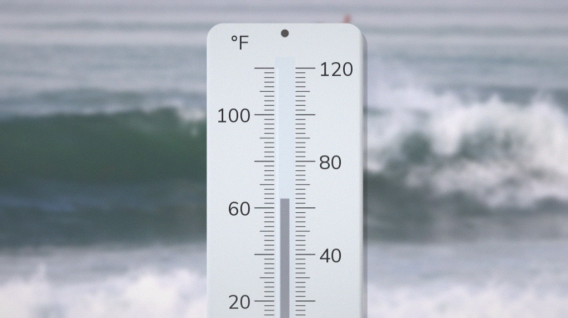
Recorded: 64 (°F)
